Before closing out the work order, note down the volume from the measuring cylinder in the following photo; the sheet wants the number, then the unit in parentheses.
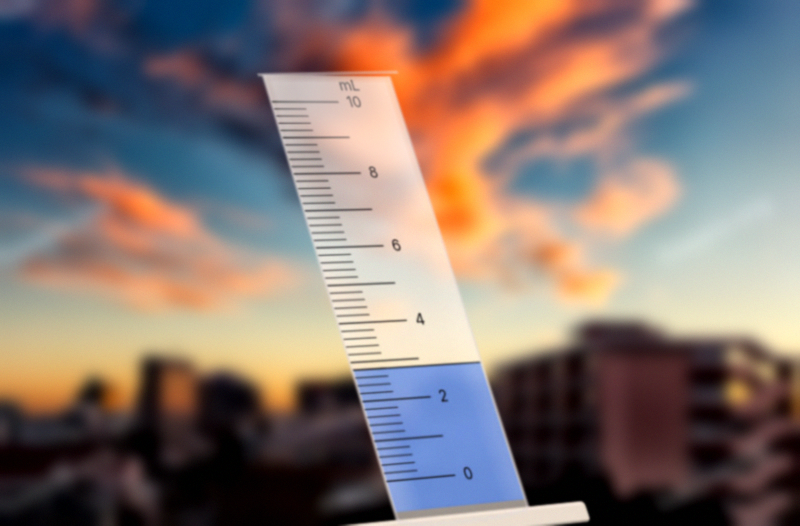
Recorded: 2.8 (mL)
